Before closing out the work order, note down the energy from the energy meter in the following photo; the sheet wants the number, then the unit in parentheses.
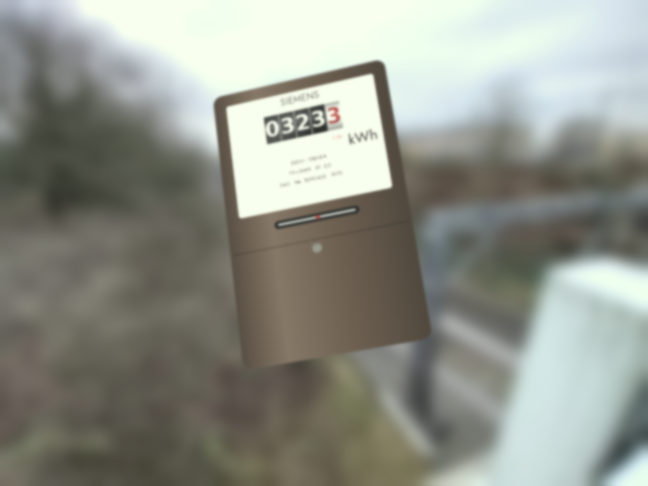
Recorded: 323.3 (kWh)
